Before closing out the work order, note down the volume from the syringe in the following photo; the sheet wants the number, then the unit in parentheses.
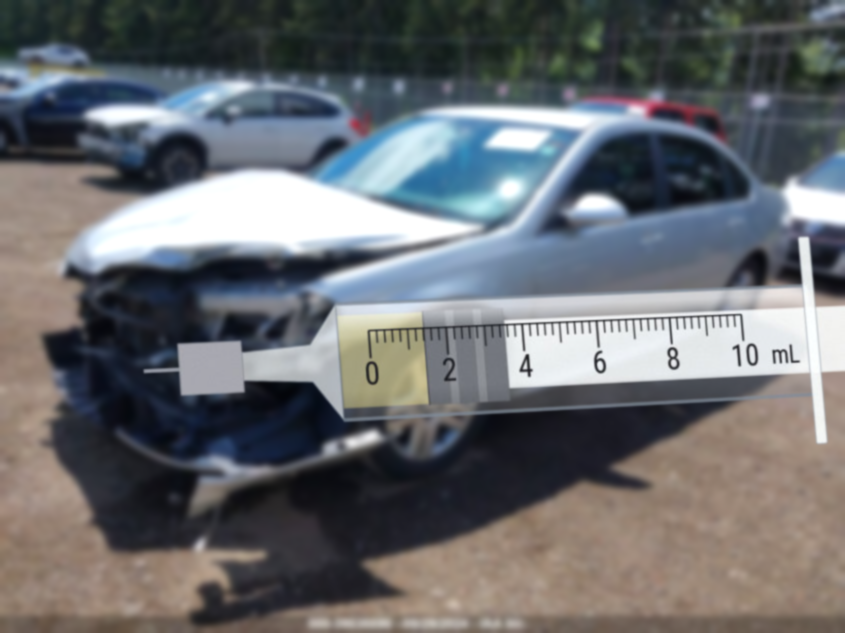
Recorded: 1.4 (mL)
